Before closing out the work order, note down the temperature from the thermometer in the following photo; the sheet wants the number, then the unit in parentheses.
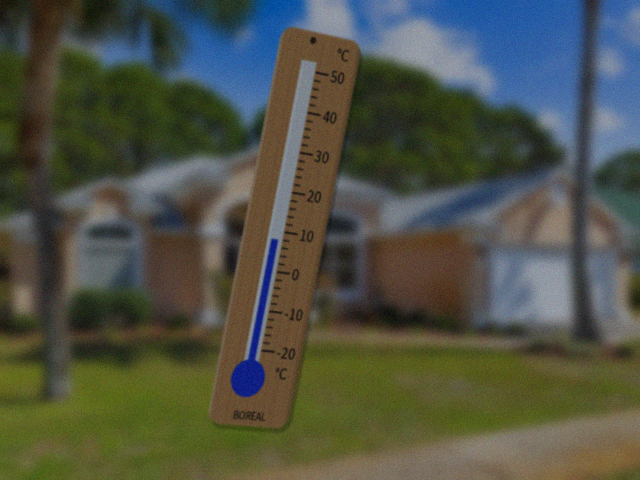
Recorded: 8 (°C)
